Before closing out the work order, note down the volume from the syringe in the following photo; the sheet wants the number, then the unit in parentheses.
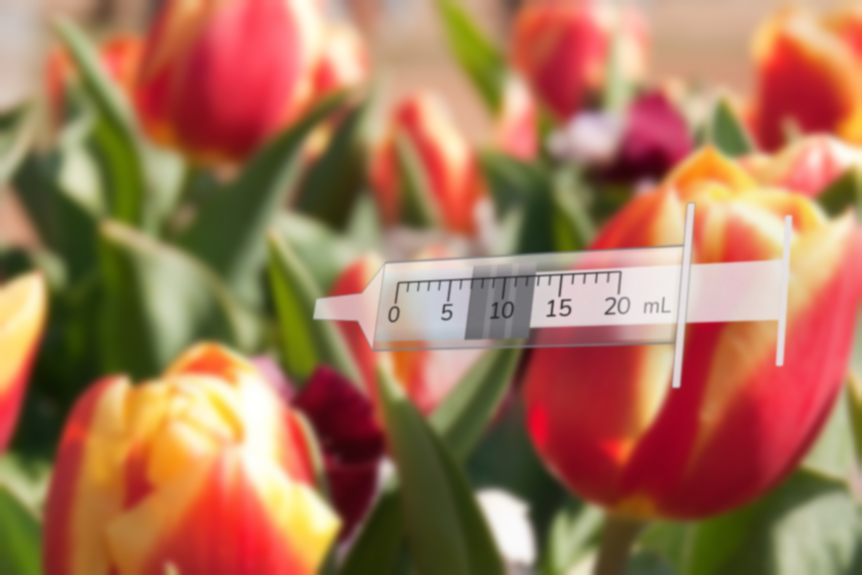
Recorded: 7 (mL)
